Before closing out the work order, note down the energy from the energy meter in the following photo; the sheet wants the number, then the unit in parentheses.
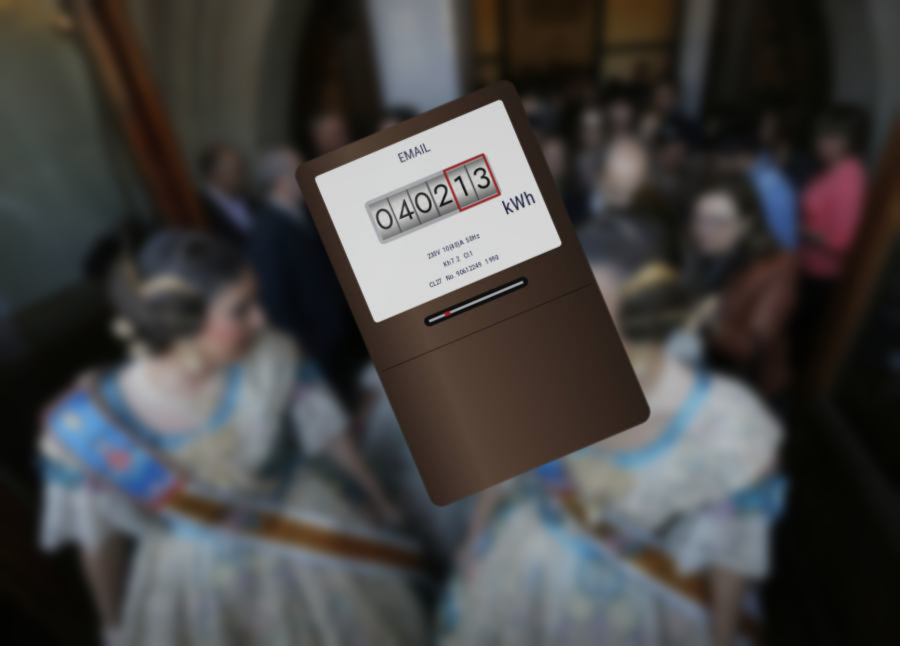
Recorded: 402.13 (kWh)
